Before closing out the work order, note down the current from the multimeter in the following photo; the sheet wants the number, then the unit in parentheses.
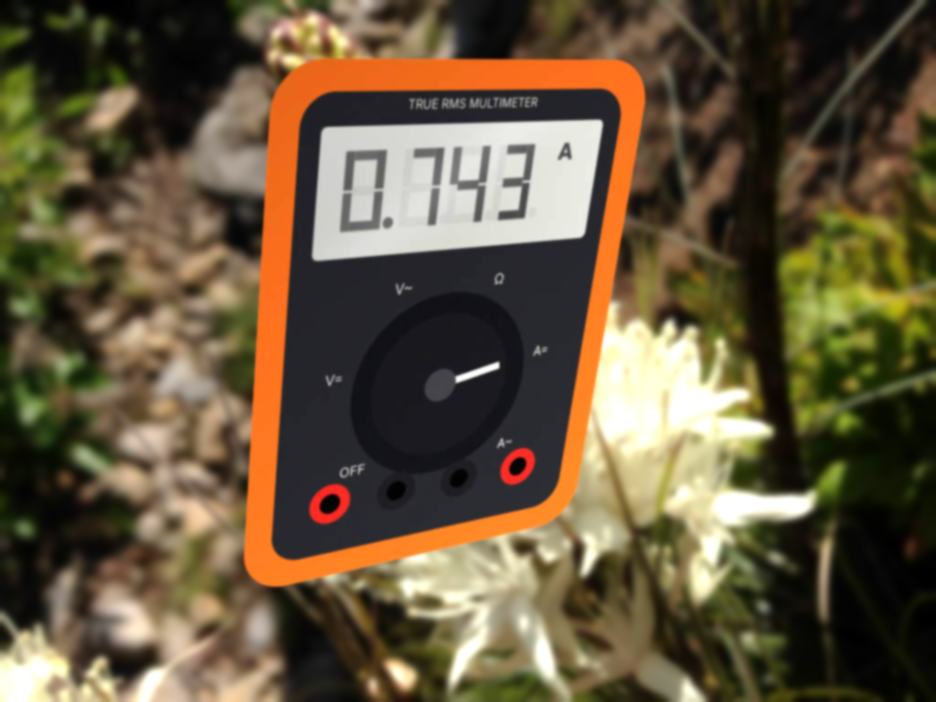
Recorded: 0.743 (A)
